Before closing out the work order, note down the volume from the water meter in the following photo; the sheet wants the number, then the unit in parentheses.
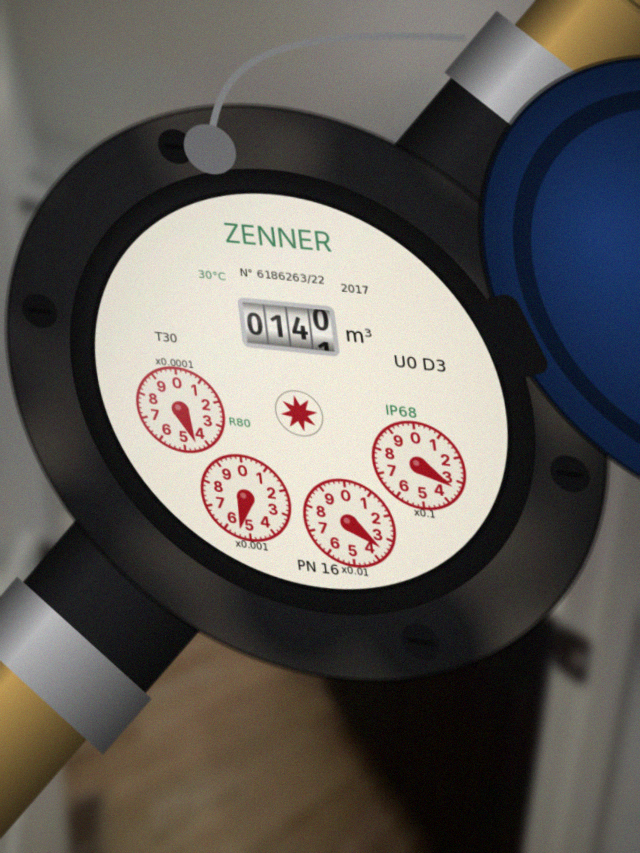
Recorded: 140.3354 (m³)
